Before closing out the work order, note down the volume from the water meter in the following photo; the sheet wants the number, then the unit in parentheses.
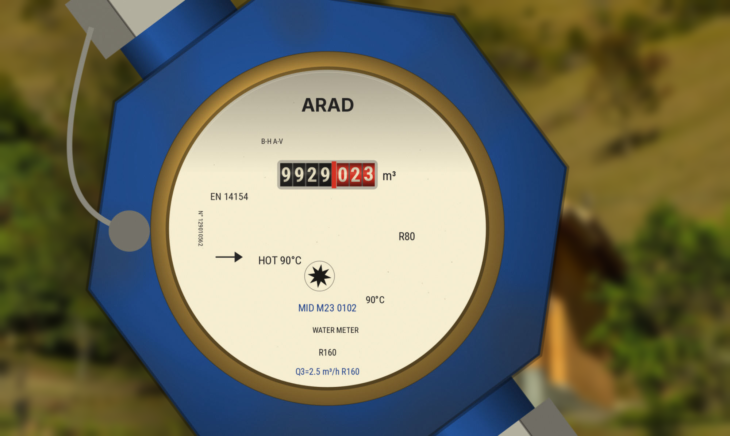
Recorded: 9929.023 (m³)
